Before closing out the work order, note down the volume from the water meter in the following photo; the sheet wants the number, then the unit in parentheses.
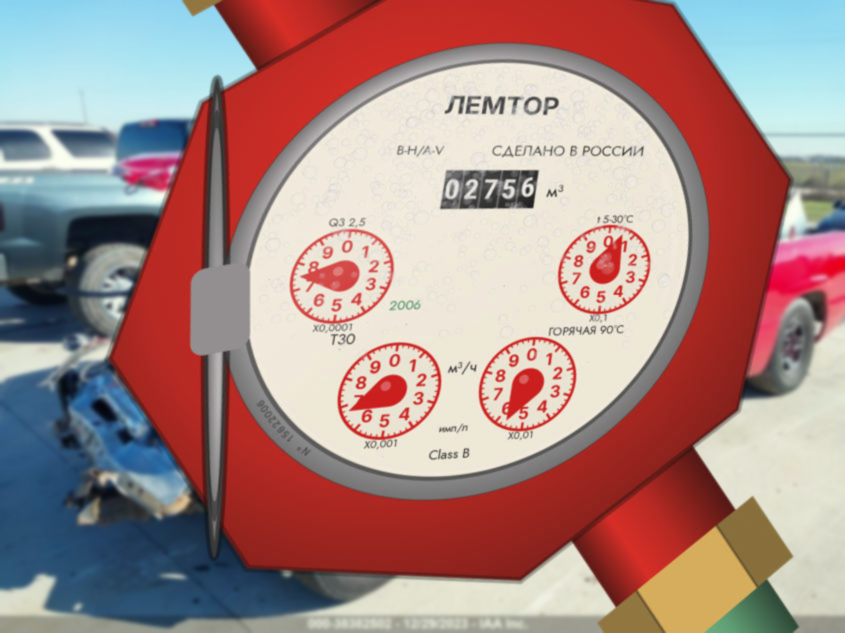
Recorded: 2756.0567 (m³)
